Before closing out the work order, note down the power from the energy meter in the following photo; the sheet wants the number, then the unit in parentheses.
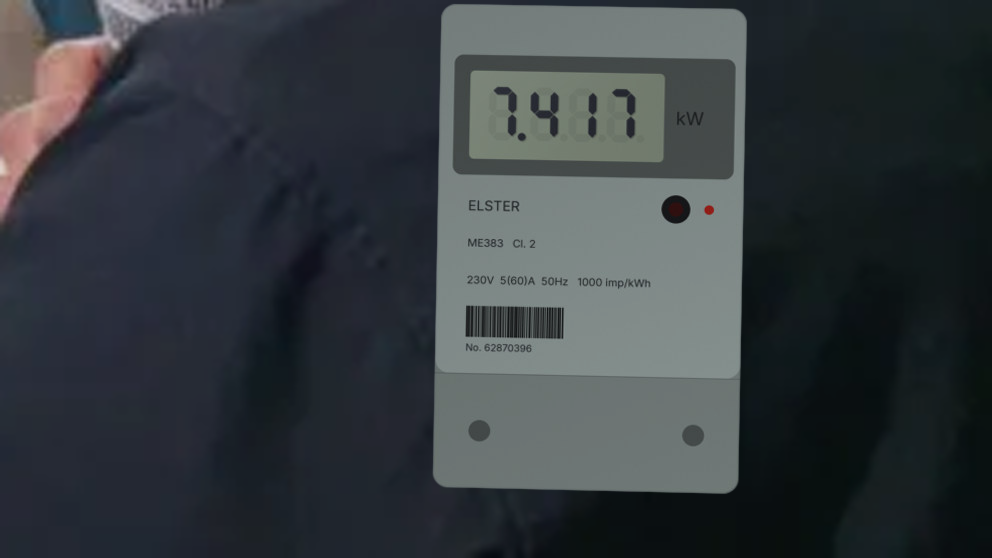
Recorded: 7.417 (kW)
